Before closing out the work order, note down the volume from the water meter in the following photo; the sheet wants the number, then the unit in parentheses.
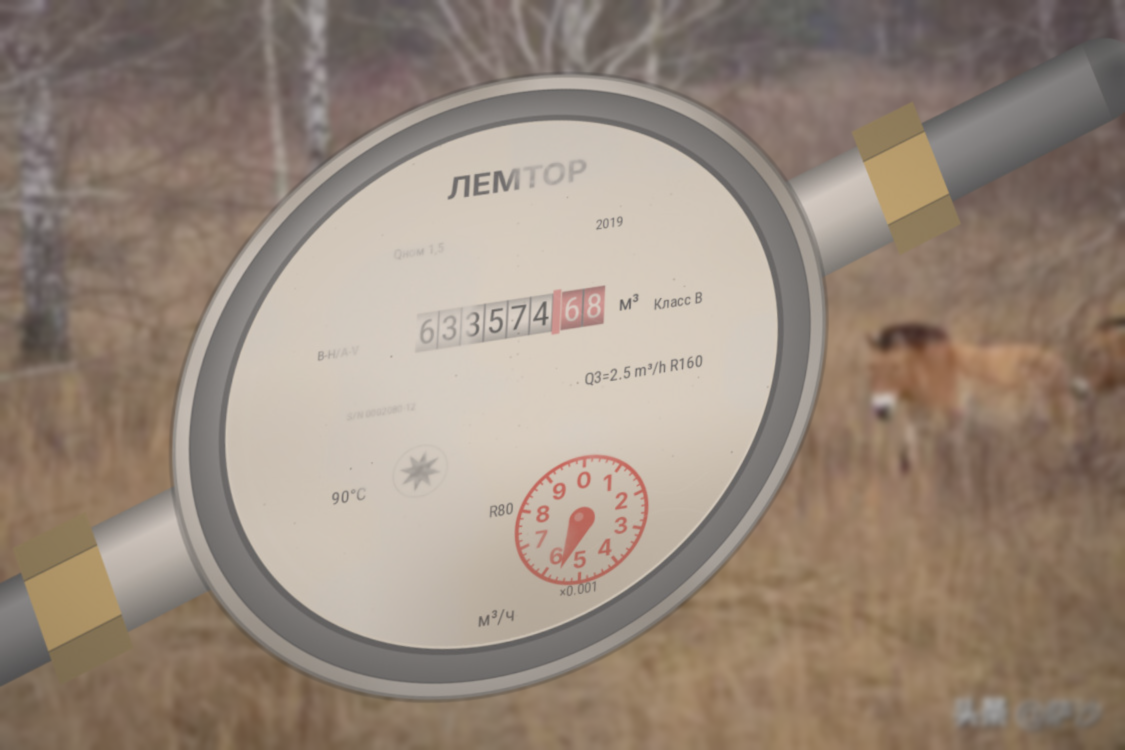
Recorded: 633574.685 (m³)
